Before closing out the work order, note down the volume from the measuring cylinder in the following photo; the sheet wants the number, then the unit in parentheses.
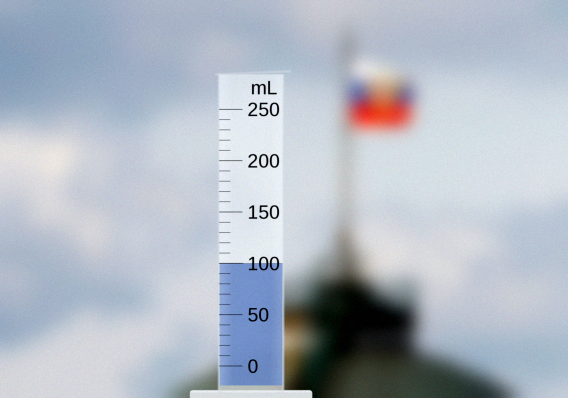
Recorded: 100 (mL)
